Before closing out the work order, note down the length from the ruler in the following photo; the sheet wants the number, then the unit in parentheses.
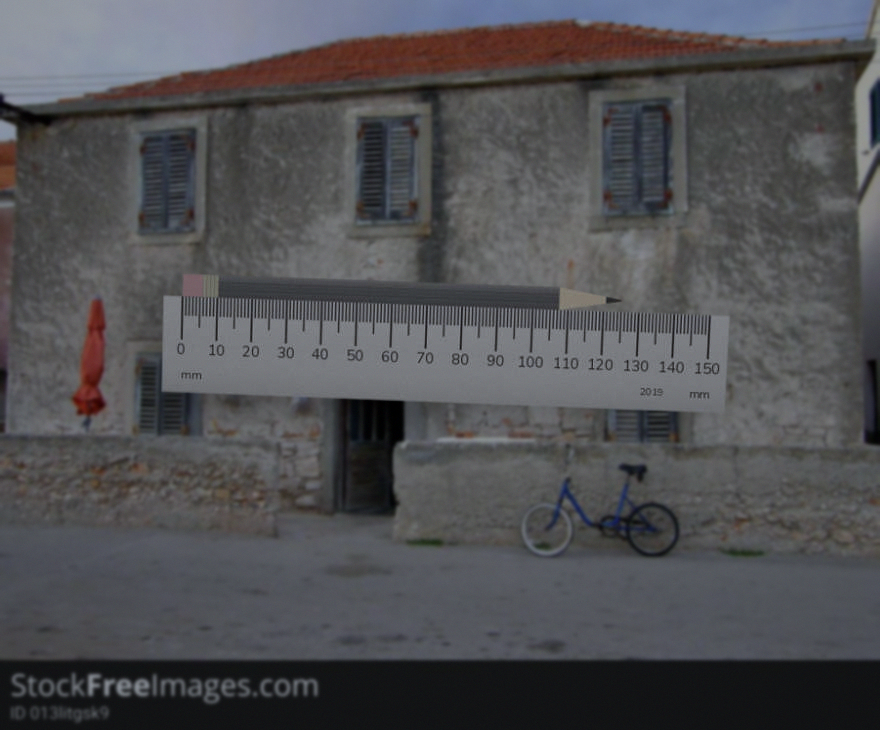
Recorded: 125 (mm)
